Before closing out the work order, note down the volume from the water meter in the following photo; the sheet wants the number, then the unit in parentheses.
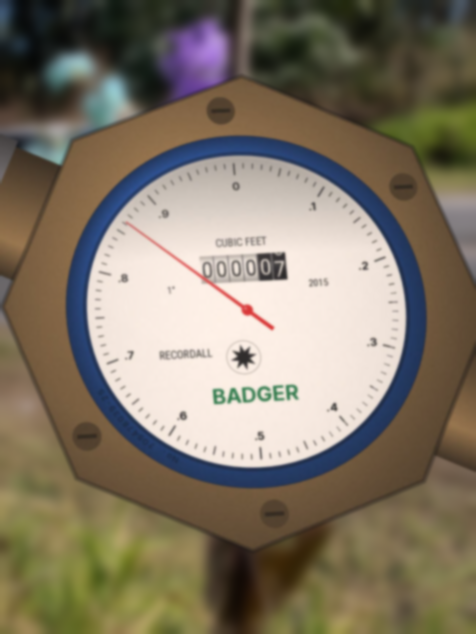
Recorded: 6.86 (ft³)
